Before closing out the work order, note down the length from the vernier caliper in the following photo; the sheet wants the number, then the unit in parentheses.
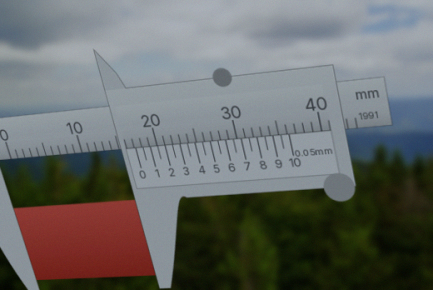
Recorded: 17.2 (mm)
